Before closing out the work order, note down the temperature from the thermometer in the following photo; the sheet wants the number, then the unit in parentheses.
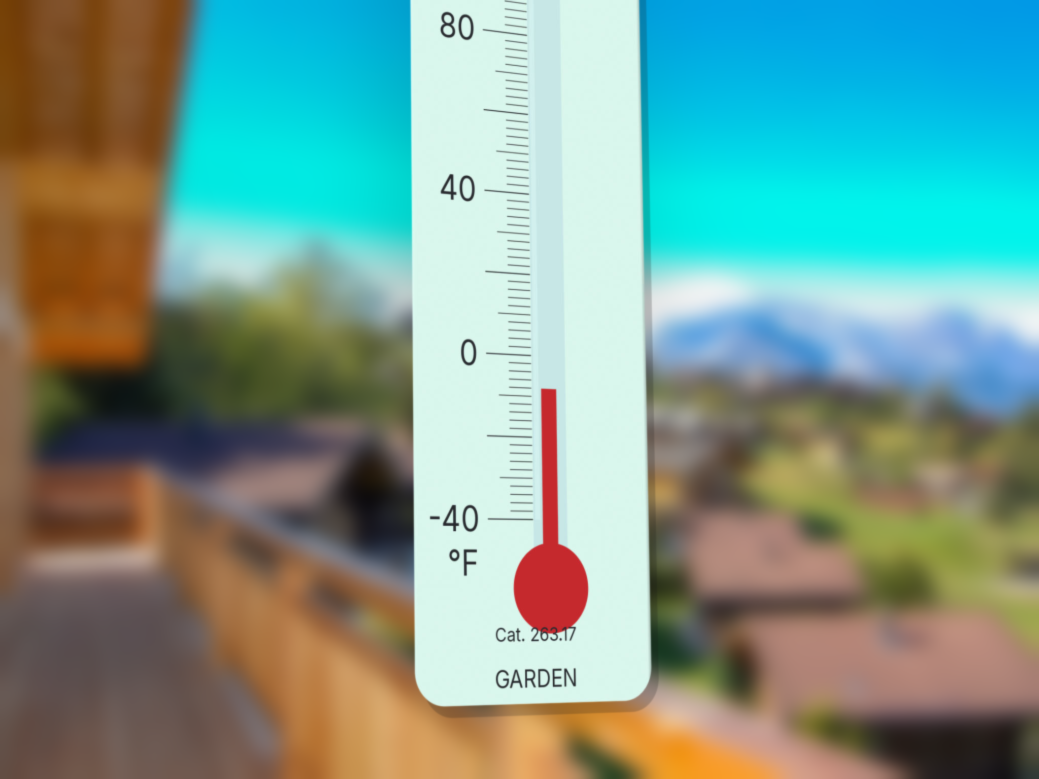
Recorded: -8 (°F)
